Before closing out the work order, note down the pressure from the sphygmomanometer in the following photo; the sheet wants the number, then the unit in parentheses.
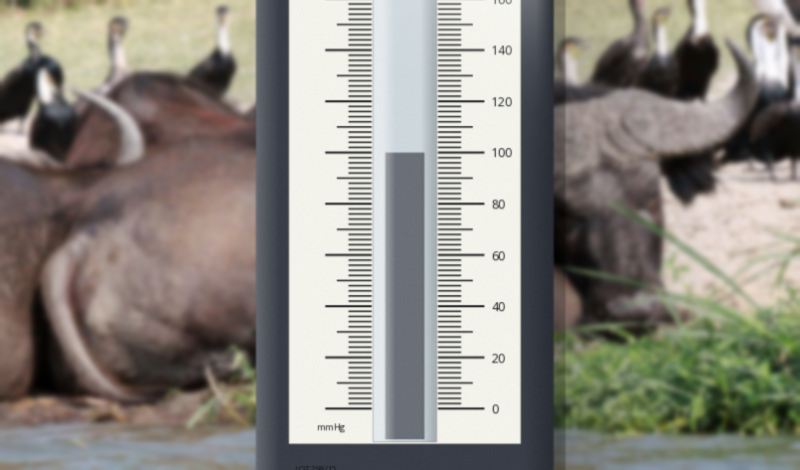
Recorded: 100 (mmHg)
